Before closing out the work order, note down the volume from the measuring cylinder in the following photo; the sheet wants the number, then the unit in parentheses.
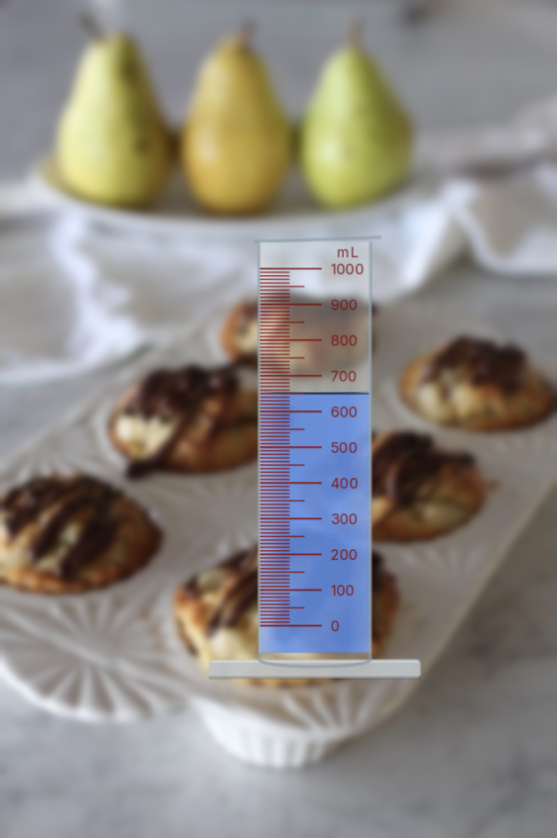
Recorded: 650 (mL)
